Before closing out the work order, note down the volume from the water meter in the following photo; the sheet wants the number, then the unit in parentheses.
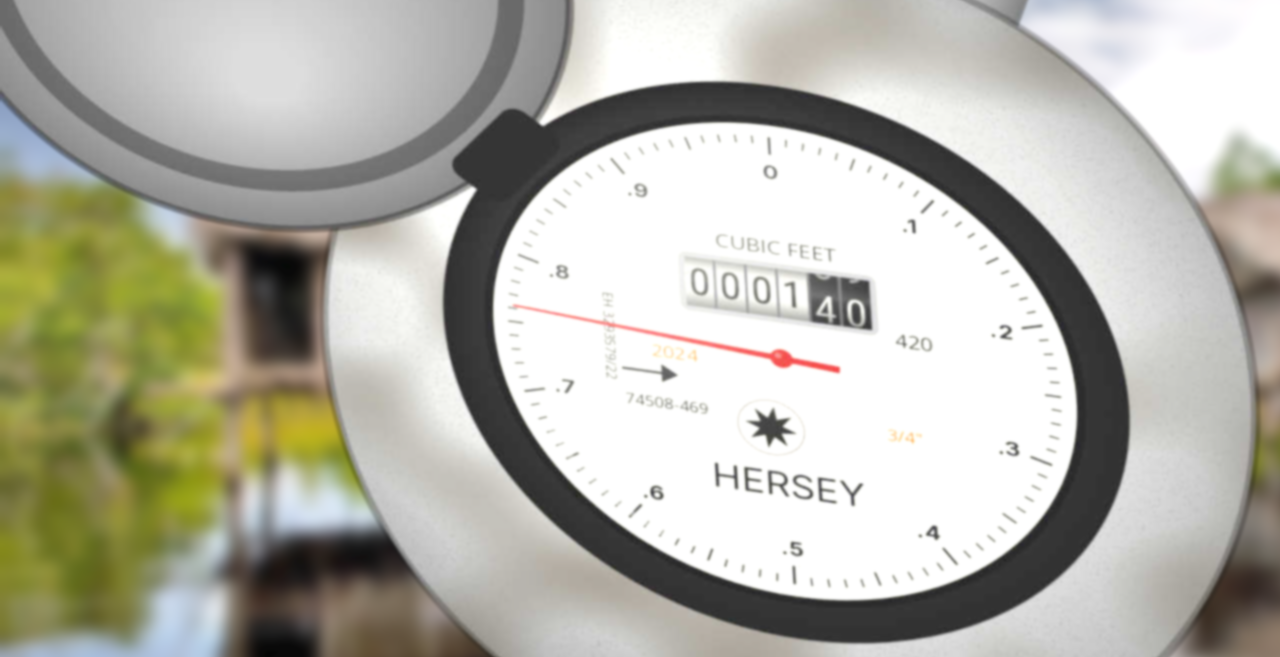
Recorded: 139.76 (ft³)
